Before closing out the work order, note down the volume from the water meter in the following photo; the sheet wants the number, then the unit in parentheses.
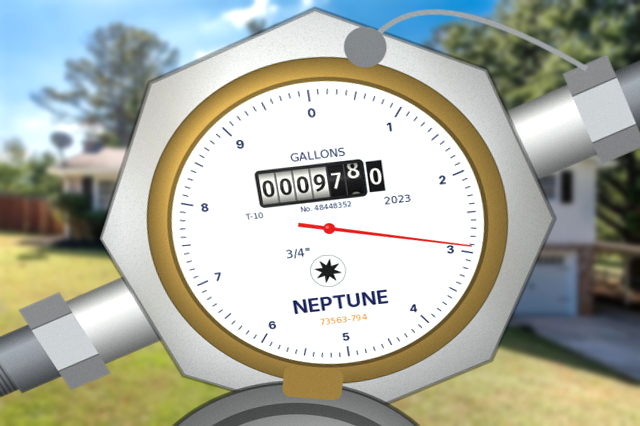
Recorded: 9782.9 (gal)
